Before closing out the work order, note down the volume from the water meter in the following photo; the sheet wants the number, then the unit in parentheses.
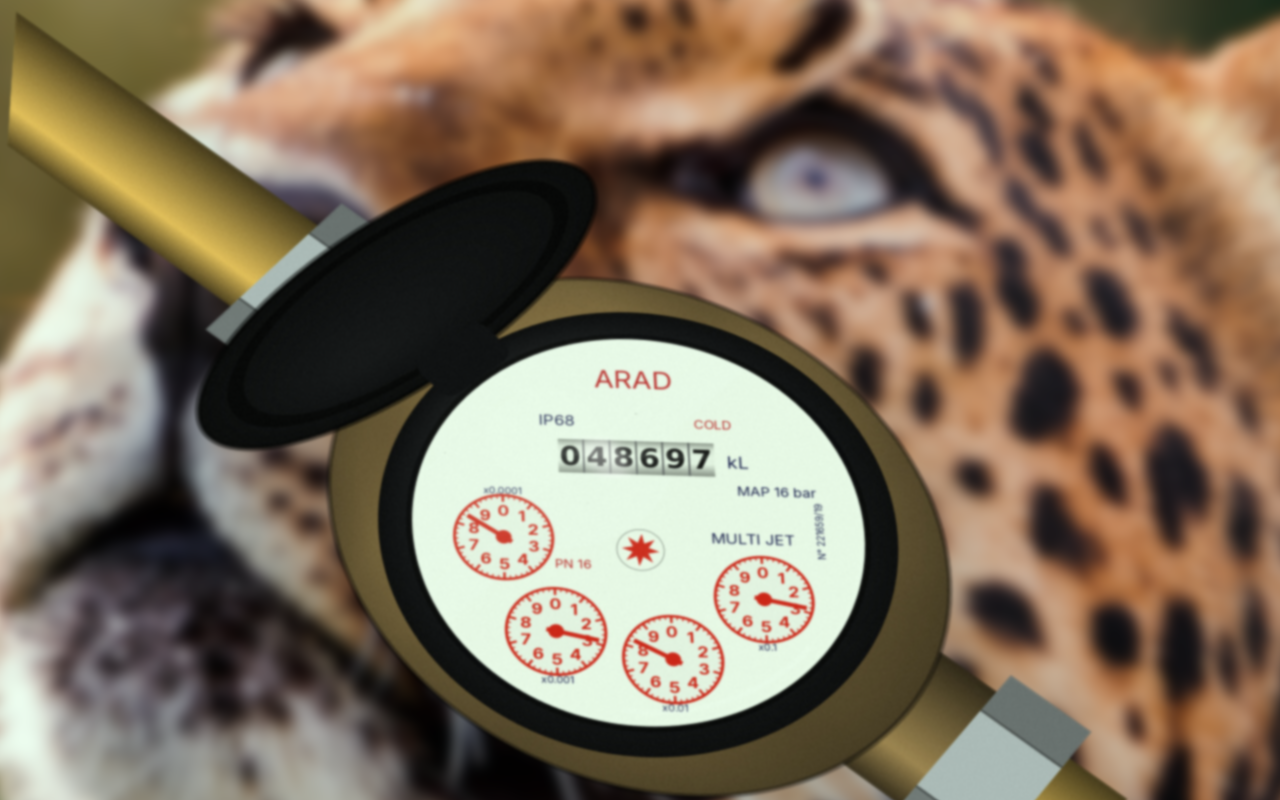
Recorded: 48697.2828 (kL)
